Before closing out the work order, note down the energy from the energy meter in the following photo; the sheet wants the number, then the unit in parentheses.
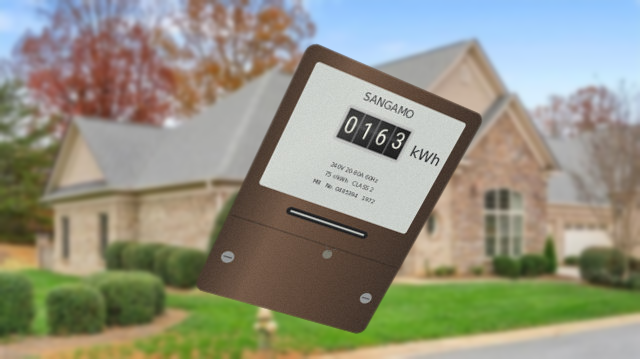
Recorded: 163 (kWh)
